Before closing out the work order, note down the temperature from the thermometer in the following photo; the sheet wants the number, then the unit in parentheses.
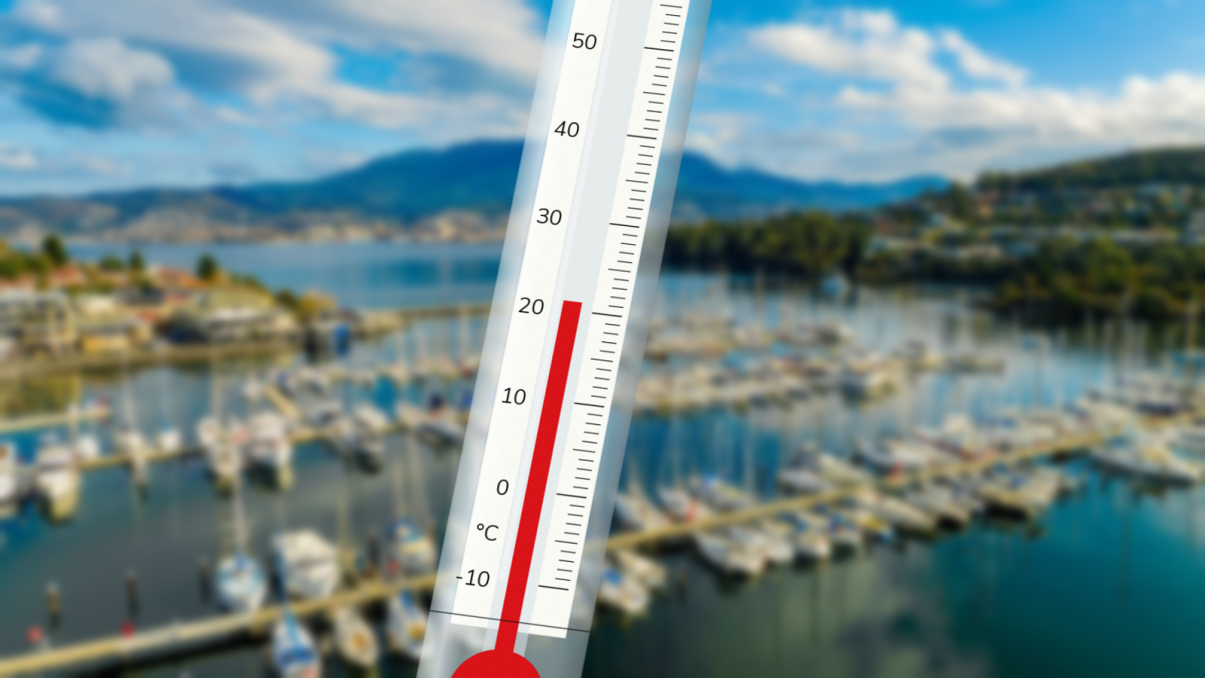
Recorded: 21 (°C)
